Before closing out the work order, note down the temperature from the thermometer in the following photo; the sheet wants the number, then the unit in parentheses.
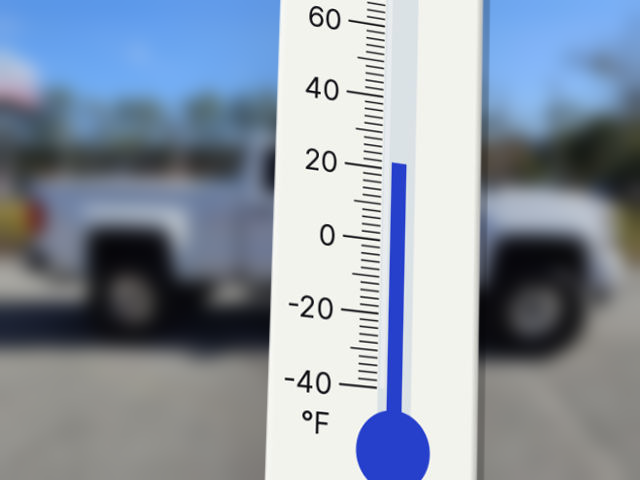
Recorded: 22 (°F)
